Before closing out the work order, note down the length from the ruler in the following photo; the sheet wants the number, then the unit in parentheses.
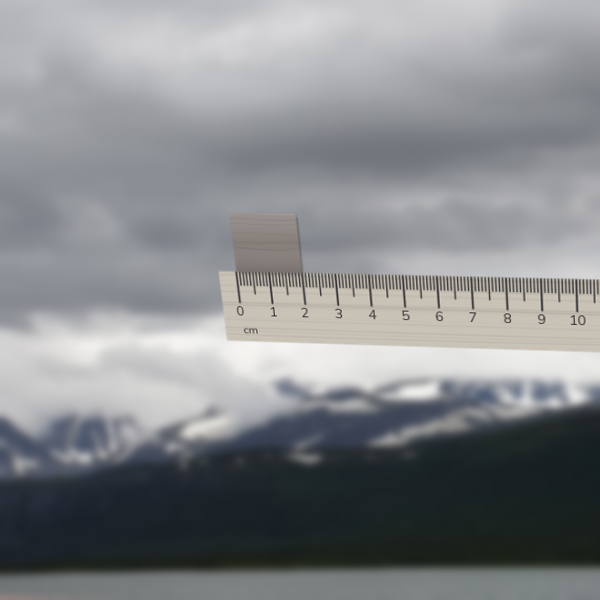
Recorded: 2 (cm)
